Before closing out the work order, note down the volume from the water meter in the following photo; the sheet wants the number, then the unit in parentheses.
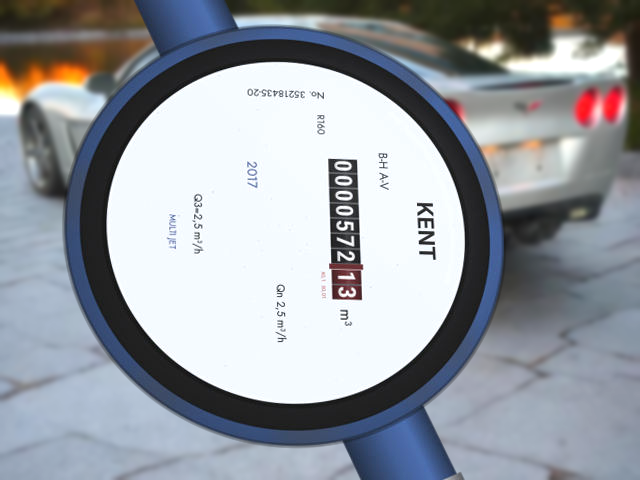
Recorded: 572.13 (m³)
